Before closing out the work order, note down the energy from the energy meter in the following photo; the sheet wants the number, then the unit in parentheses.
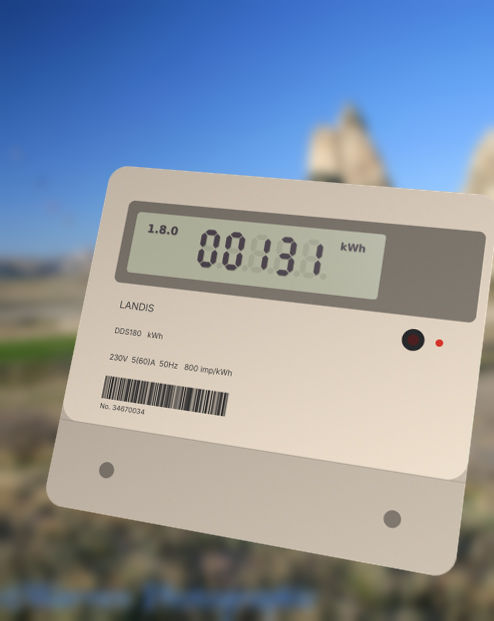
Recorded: 131 (kWh)
